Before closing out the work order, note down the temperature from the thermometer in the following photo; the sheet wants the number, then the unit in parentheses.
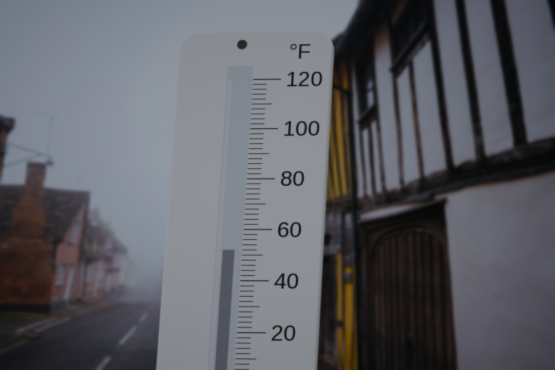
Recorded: 52 (°F)
